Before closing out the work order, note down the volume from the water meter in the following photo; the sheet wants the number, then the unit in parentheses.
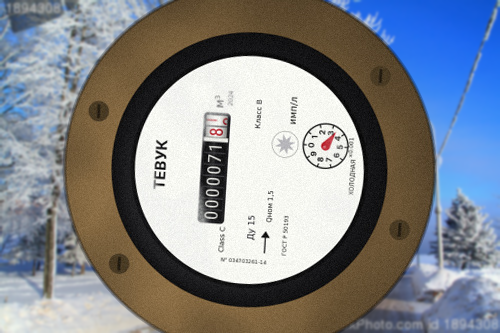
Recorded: 71.813 (m³)
